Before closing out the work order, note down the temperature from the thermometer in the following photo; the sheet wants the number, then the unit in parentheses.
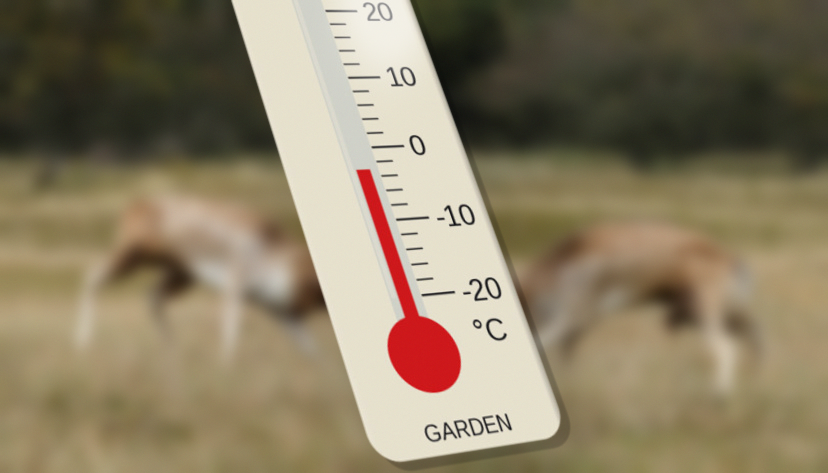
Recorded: -3 (°C)
